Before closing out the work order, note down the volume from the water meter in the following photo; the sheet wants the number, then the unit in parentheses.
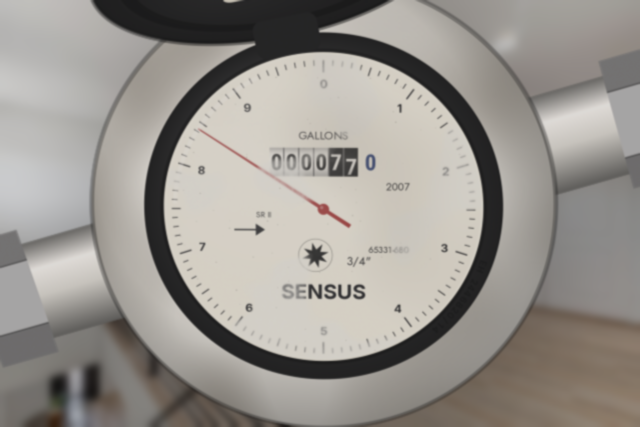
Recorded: 768.4 (gal)
